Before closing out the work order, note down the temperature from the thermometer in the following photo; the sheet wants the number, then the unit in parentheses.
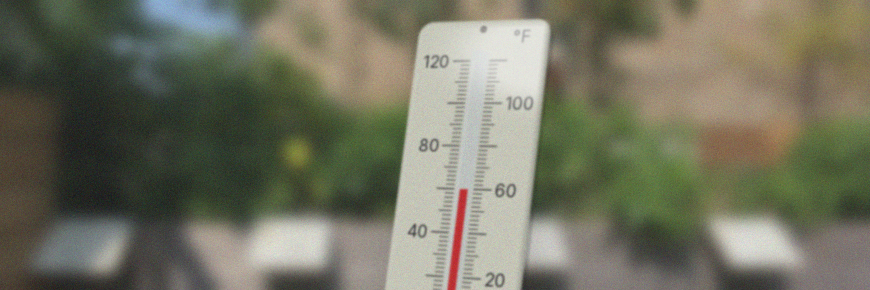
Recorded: 60 (°F)
